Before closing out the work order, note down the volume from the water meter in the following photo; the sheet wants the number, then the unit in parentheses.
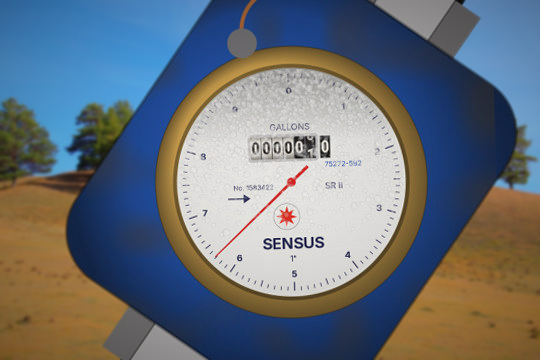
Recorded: 6.3 (gal)
